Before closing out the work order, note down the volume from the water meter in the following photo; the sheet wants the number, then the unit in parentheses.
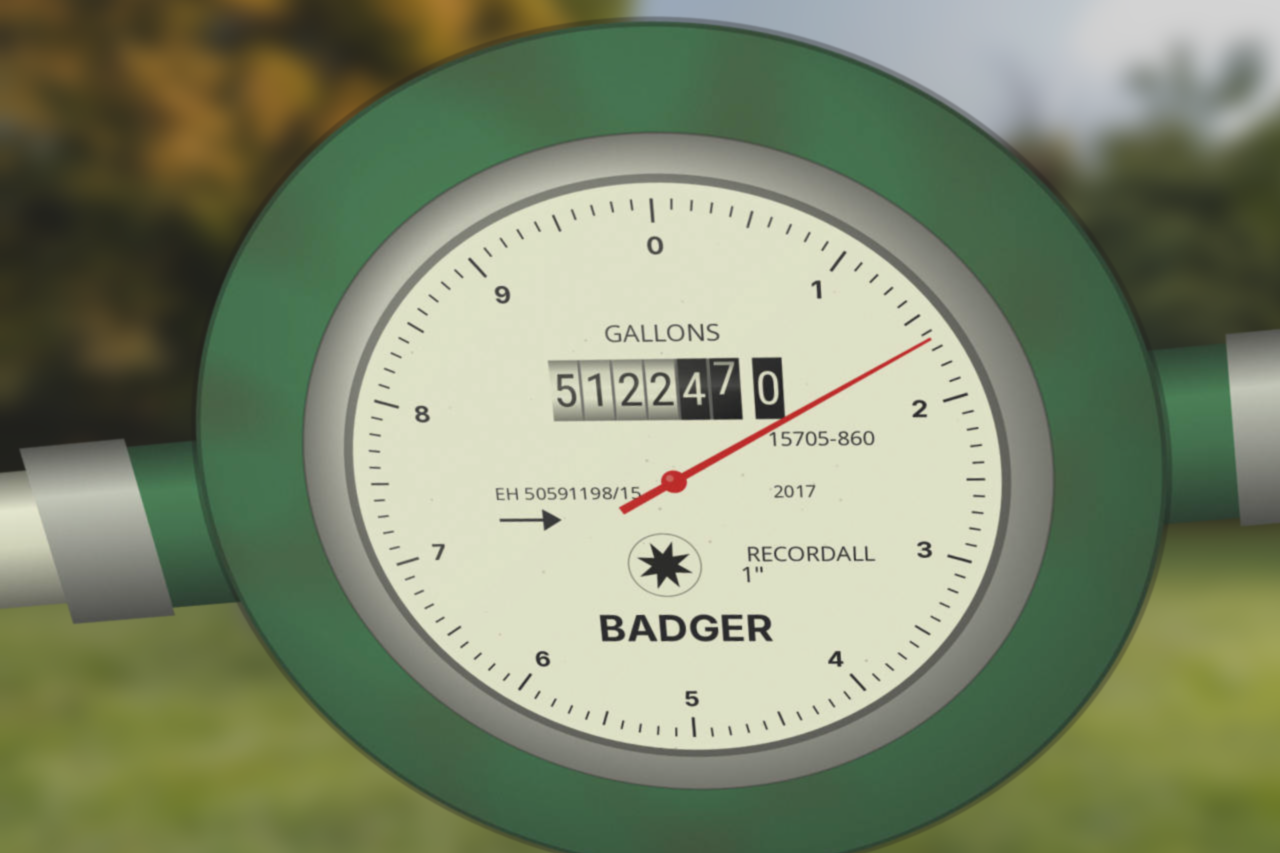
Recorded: 5122471.6 (gal)
